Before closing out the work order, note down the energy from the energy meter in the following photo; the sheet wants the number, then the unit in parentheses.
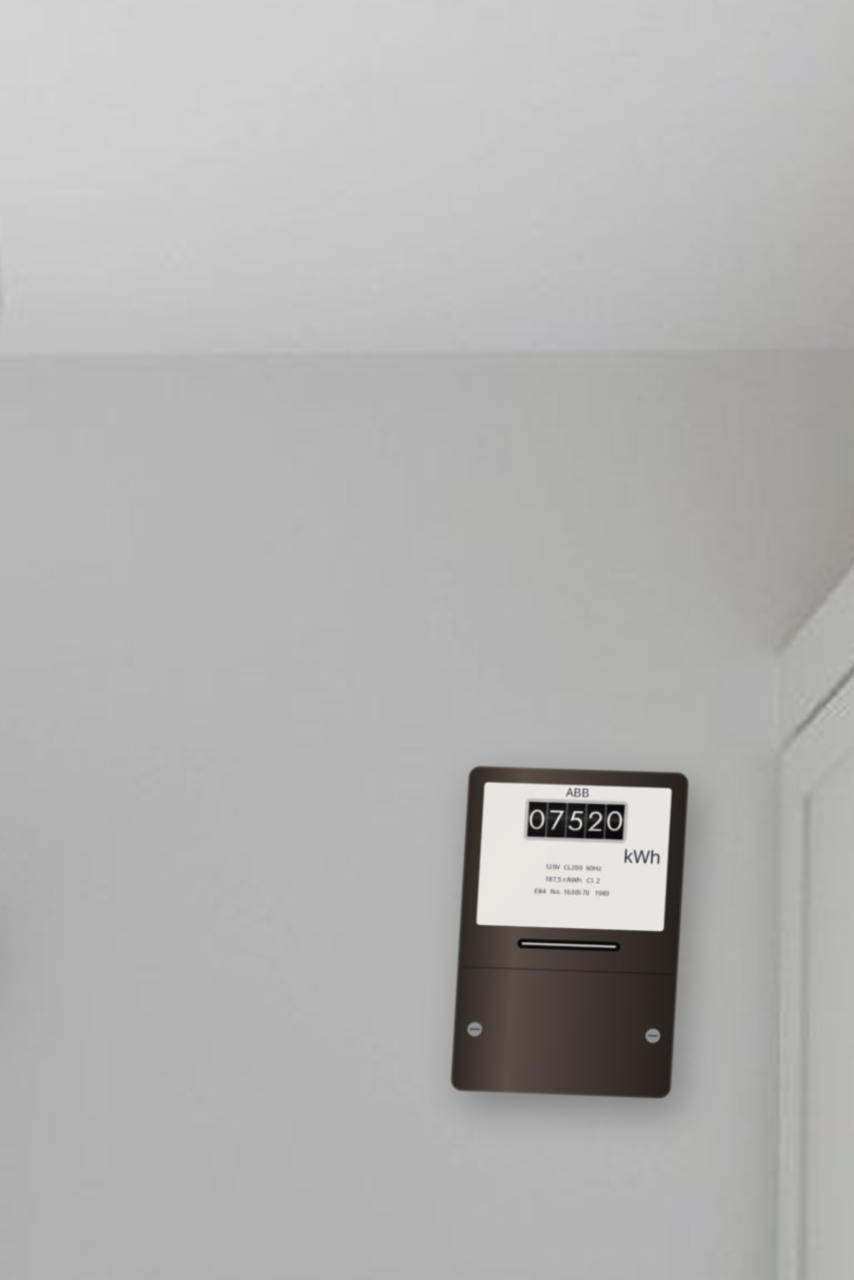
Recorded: 7520 (kWh)
